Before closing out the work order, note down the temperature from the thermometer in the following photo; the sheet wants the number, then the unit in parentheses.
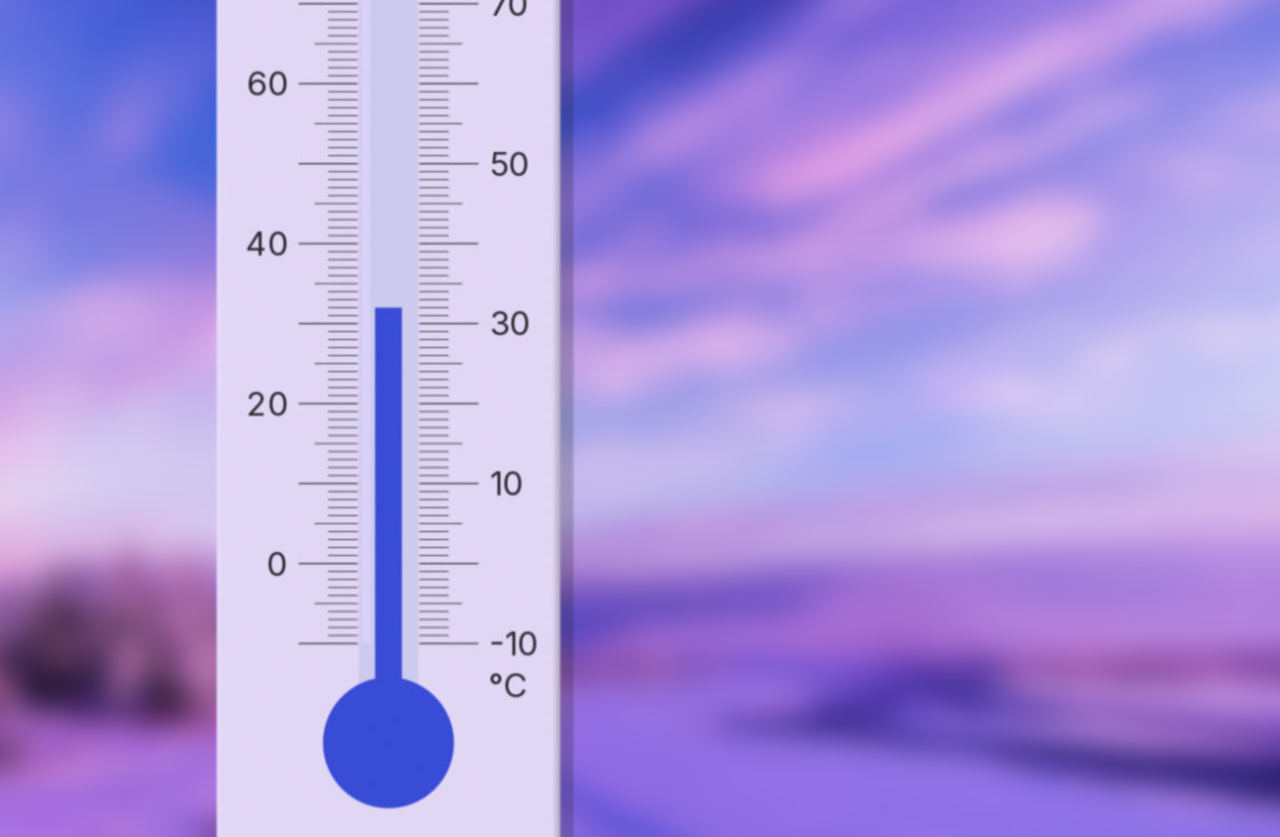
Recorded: 32 (°C)
